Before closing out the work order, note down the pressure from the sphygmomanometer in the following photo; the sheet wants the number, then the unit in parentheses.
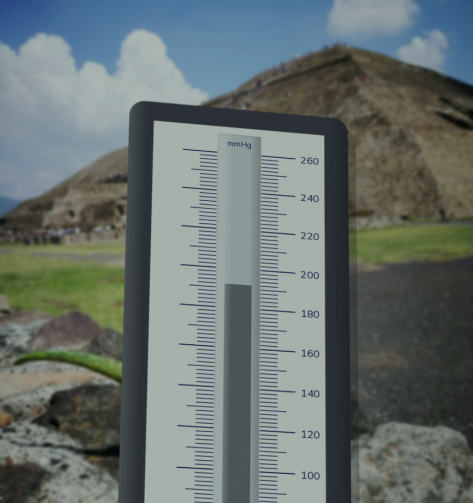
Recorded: 192 (mmHg)
